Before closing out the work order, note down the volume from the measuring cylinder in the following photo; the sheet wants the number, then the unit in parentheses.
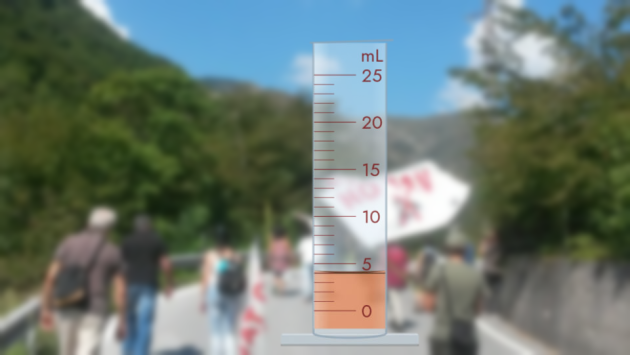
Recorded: 4 (mL)
